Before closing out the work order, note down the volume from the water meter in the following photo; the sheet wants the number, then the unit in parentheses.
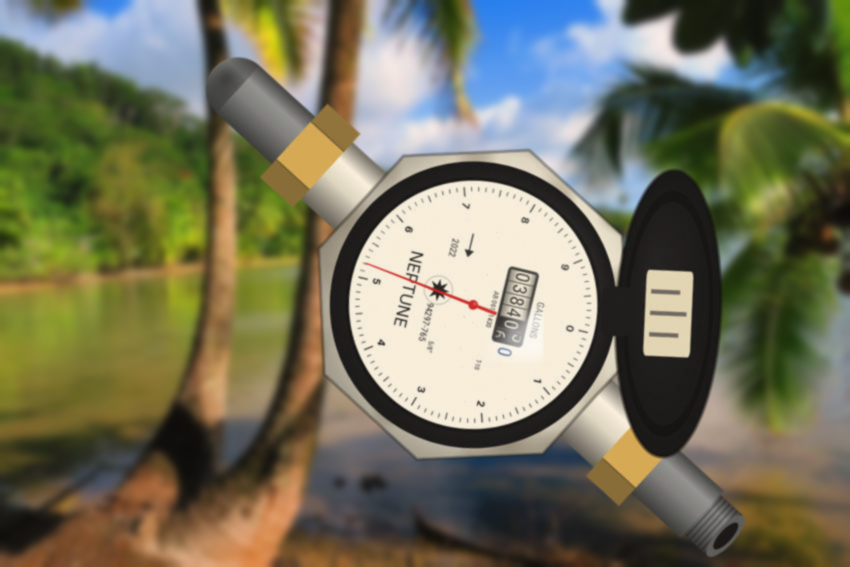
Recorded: 384055.2 (gal)
